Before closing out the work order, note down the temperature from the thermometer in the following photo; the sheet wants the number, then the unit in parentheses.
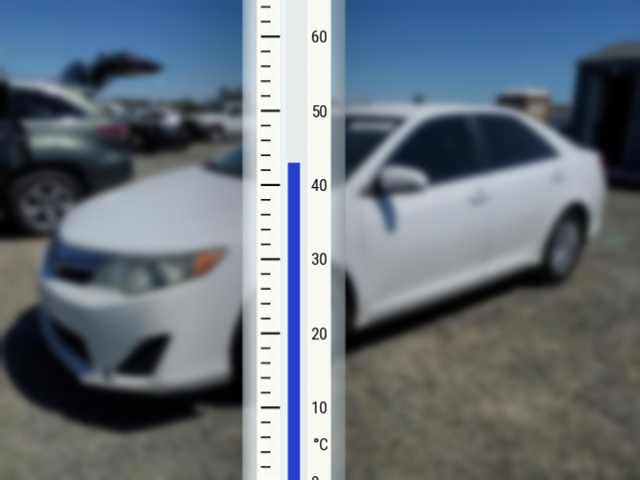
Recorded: 43 (°C)
